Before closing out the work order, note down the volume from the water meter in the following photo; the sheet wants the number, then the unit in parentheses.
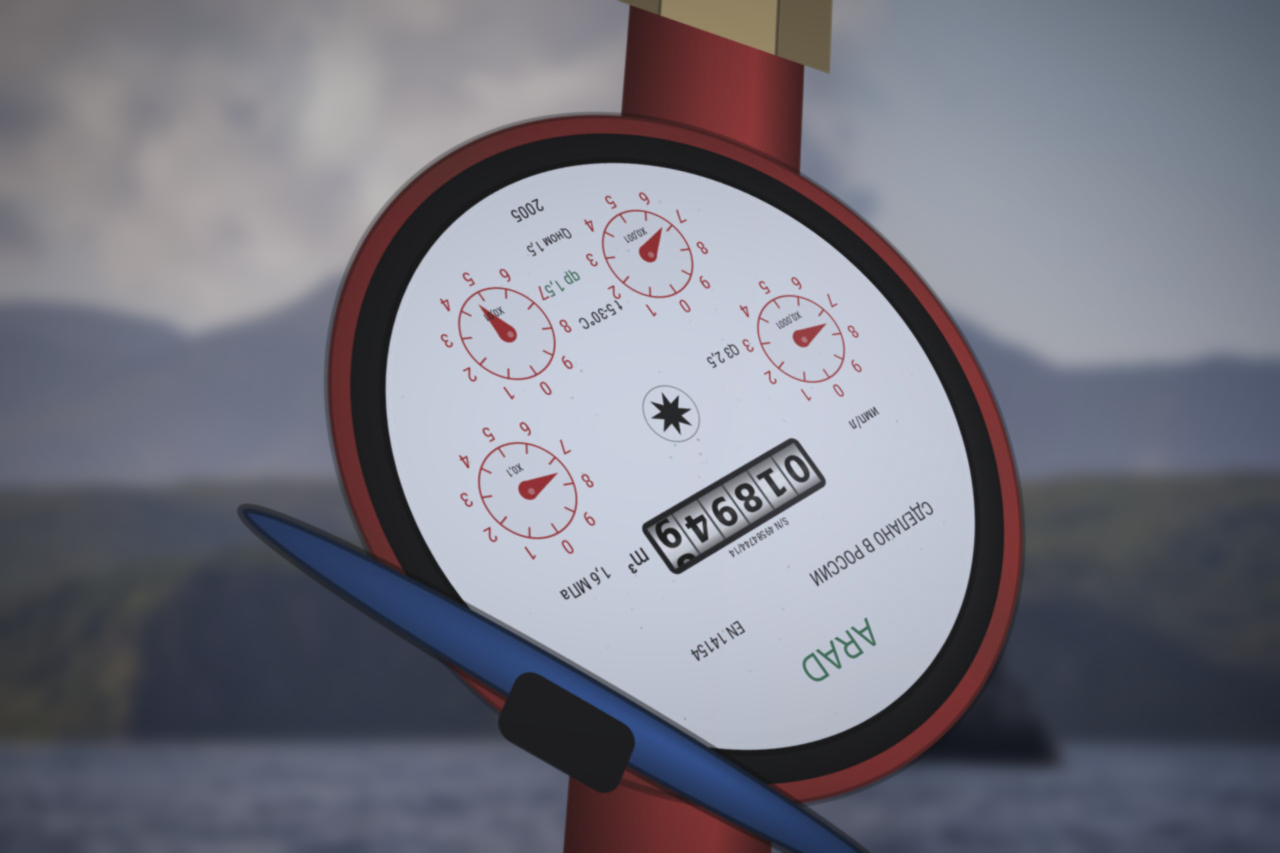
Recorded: 18948.7467 (m³)
